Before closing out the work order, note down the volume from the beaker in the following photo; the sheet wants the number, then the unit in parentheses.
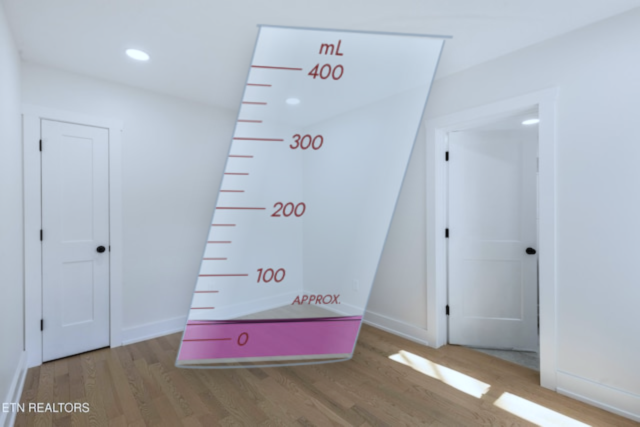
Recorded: 25 (mL)
